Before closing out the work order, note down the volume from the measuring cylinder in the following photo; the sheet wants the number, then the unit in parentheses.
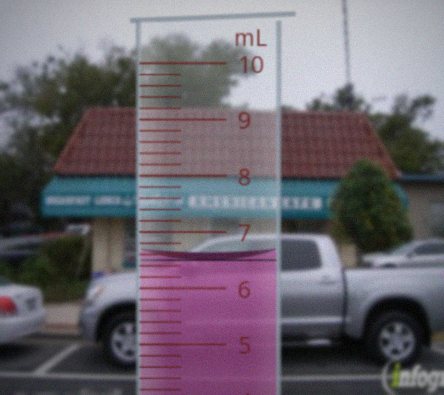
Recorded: 6.5 (mL)
